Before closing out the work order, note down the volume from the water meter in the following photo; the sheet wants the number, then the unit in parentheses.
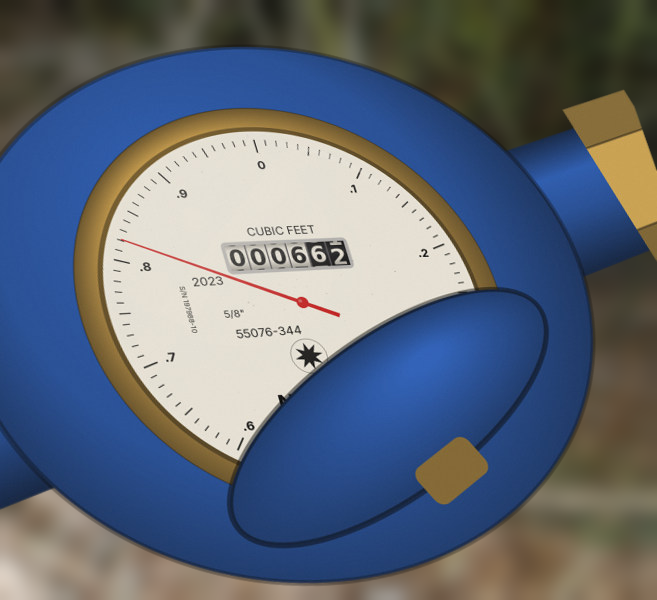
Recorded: 661.82 (ft³)
